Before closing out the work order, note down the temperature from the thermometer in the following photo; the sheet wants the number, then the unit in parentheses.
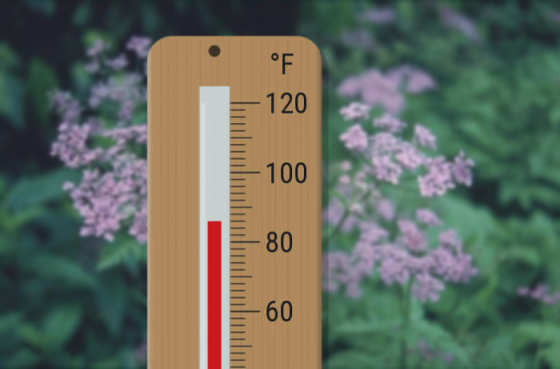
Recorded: 86 (°F)
